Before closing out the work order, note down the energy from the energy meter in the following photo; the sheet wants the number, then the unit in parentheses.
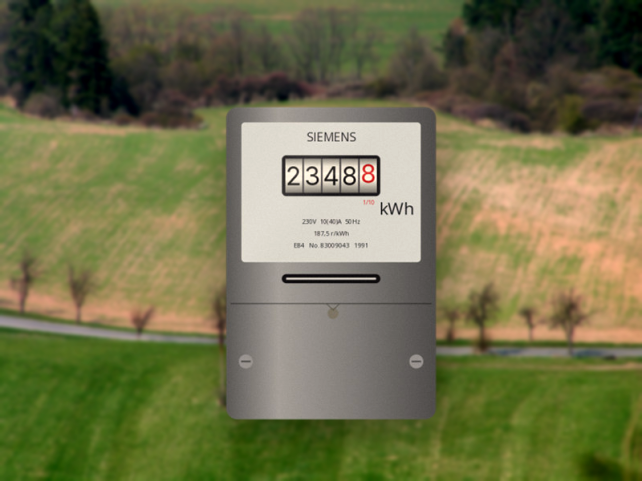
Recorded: 2348.8 (kWh)
